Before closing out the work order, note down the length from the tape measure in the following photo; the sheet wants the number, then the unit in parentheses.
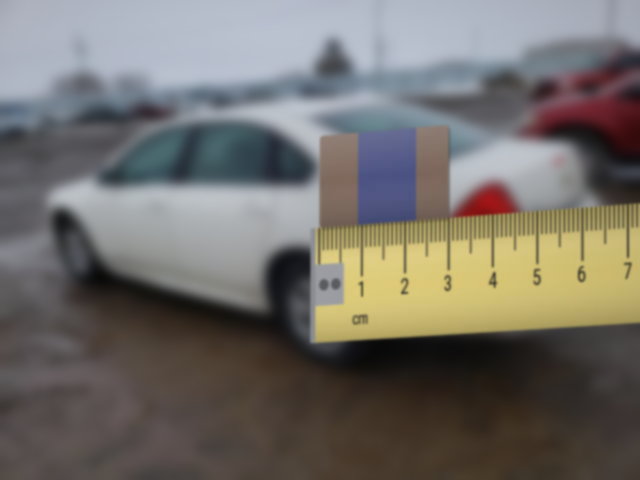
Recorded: 3 (cm)
